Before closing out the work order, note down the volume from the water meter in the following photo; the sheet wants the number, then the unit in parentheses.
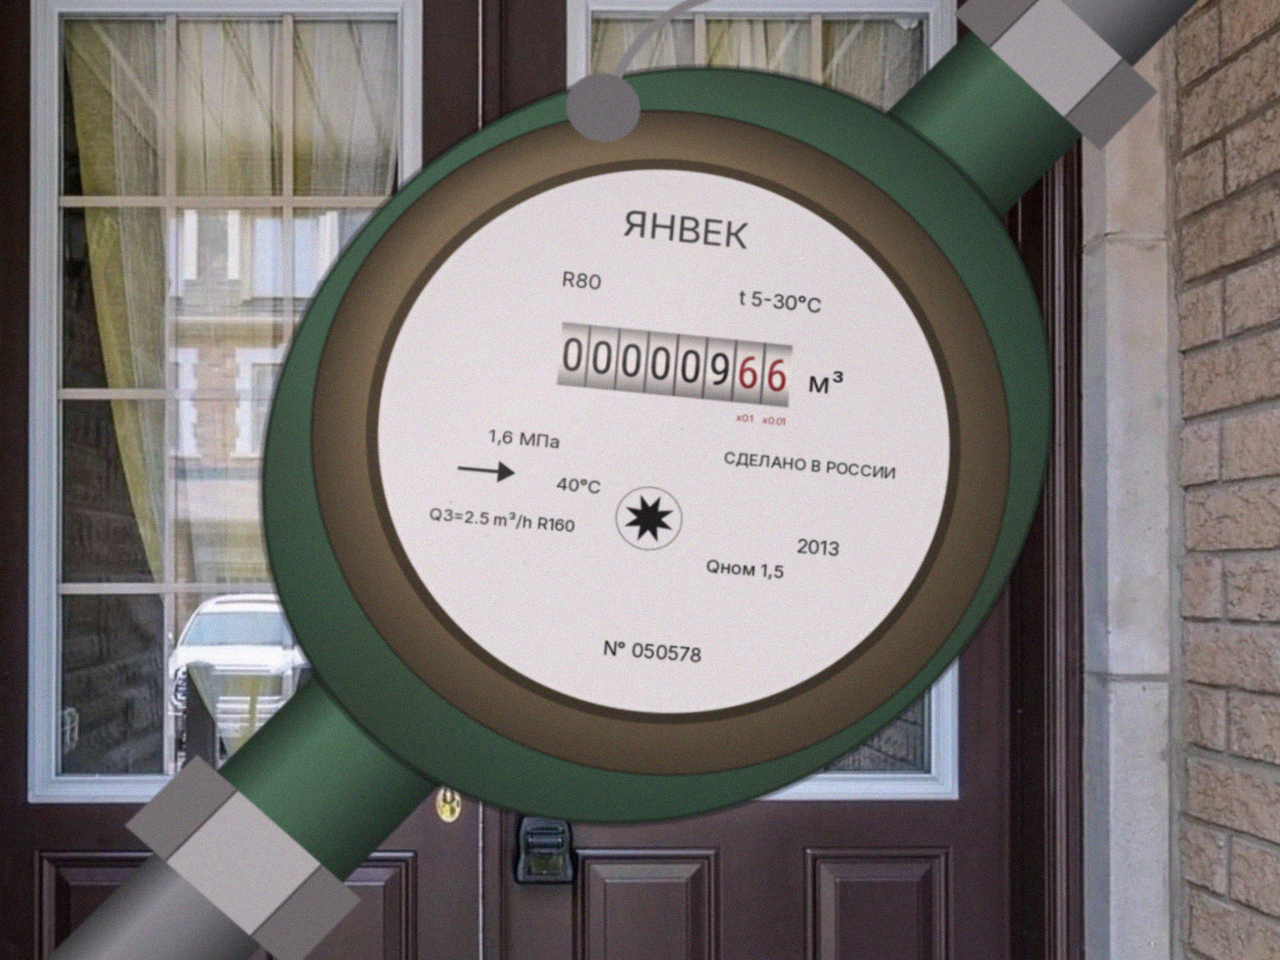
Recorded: 9.66 (m³)
